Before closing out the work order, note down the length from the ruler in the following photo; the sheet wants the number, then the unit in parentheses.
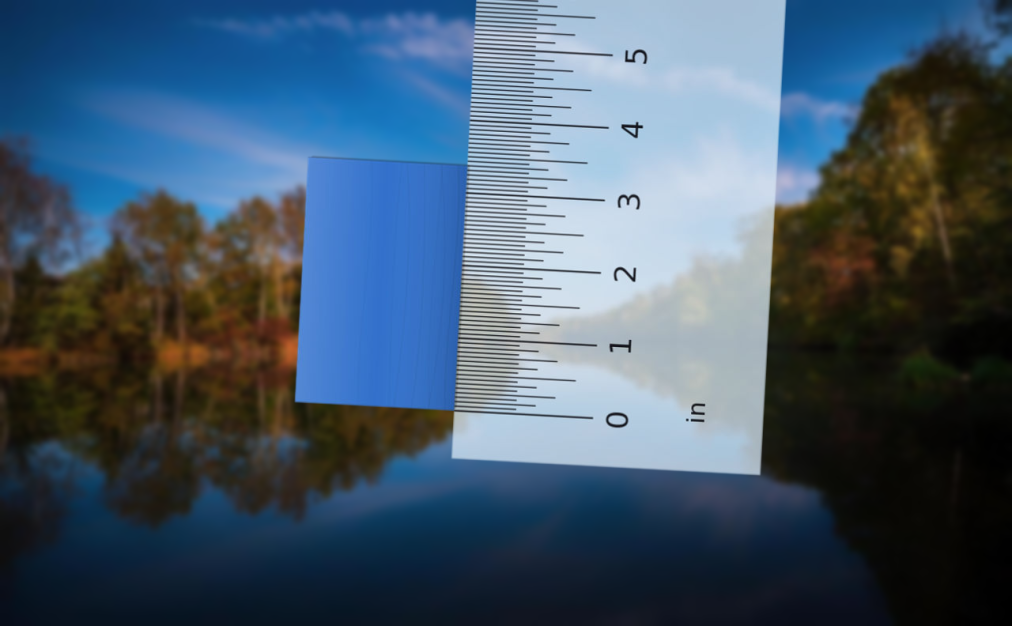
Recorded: 3.375 (in)
